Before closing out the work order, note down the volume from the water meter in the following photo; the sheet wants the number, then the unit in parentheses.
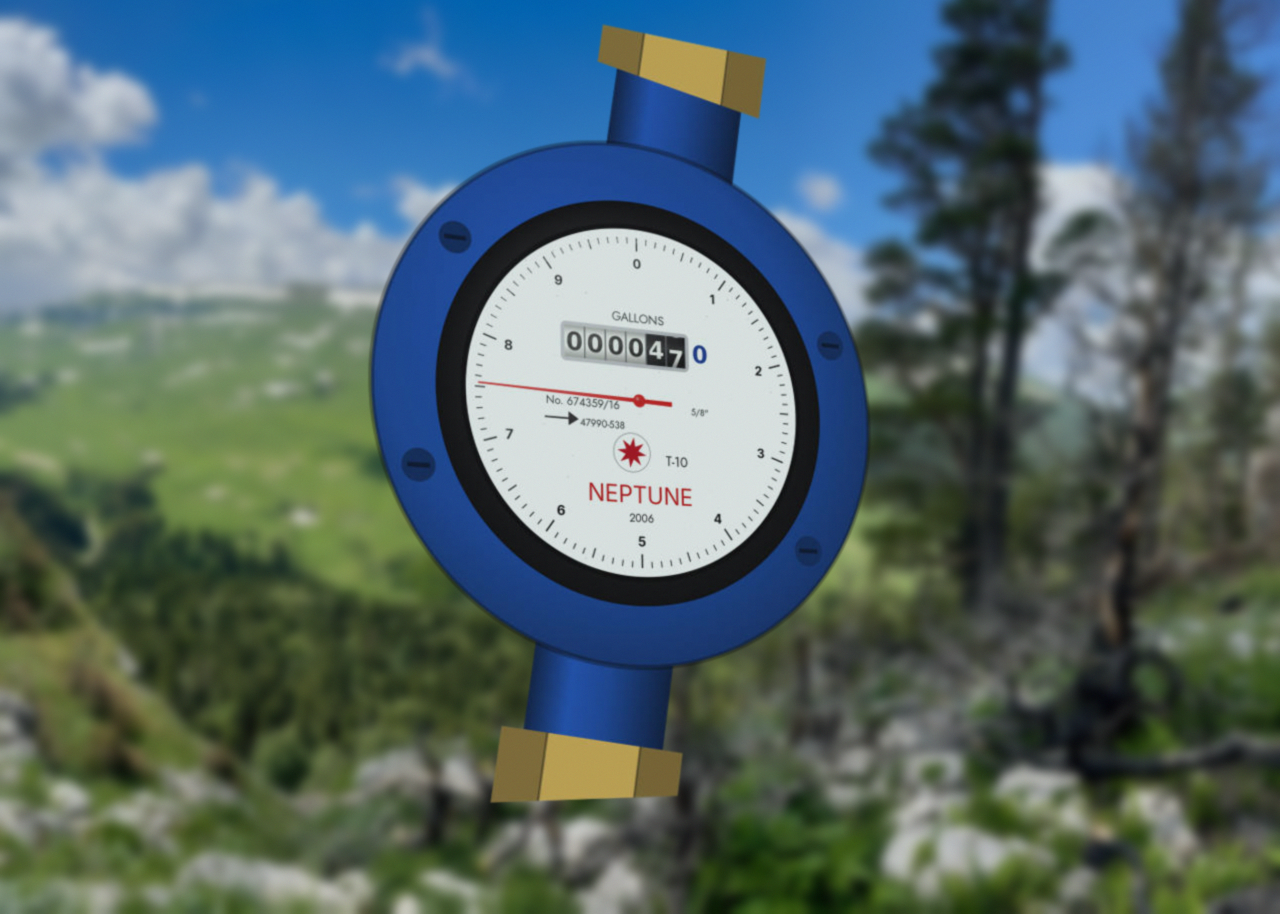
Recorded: 467.5 (gal)
